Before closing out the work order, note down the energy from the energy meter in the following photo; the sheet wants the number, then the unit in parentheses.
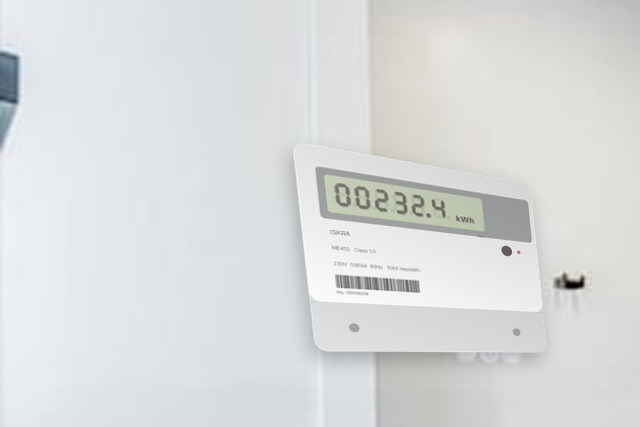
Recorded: 232.4 (kWh)
